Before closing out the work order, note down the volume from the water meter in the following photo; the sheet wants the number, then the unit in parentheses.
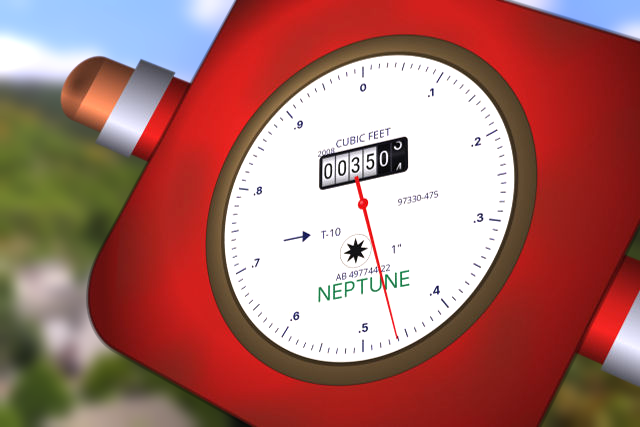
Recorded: 3503.46 (ft³)
